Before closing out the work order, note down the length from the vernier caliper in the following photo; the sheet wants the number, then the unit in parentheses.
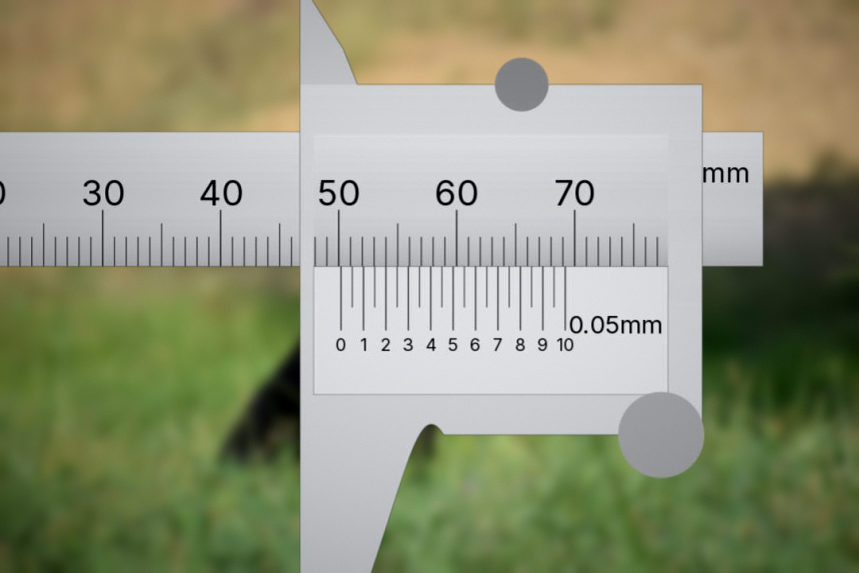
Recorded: 50.2 (mm)
